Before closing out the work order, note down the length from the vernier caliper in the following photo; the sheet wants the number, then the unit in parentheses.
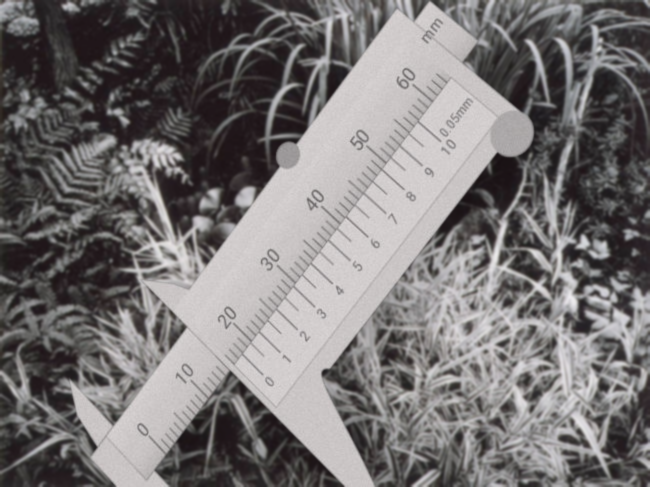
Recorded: 17.8 (mm)
